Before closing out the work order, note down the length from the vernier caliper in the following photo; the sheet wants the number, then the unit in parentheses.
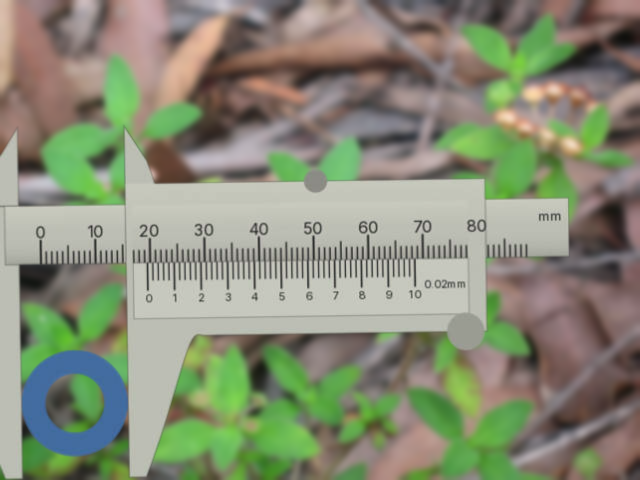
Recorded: 19.5 (mm)
